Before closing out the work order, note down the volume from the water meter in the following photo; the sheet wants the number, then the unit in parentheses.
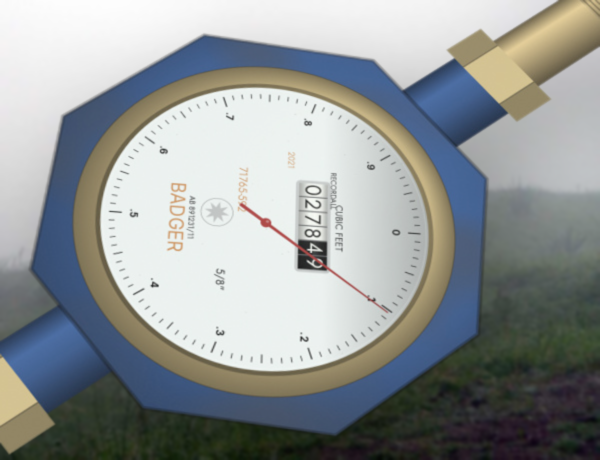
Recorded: 27849.10 (ft³)
